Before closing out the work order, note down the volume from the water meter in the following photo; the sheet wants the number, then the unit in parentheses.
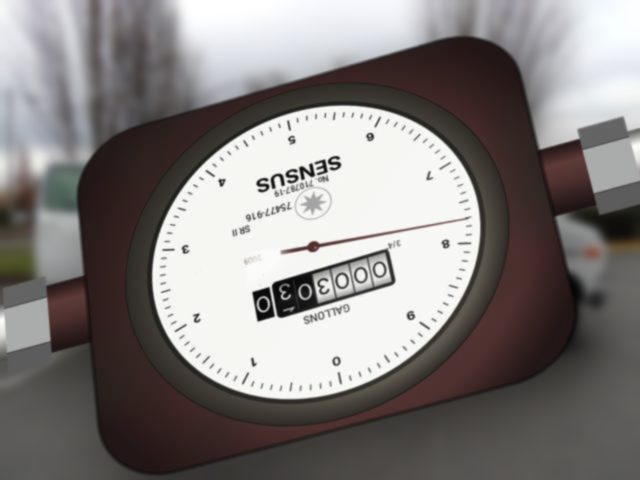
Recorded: 3027.7 (gal)
